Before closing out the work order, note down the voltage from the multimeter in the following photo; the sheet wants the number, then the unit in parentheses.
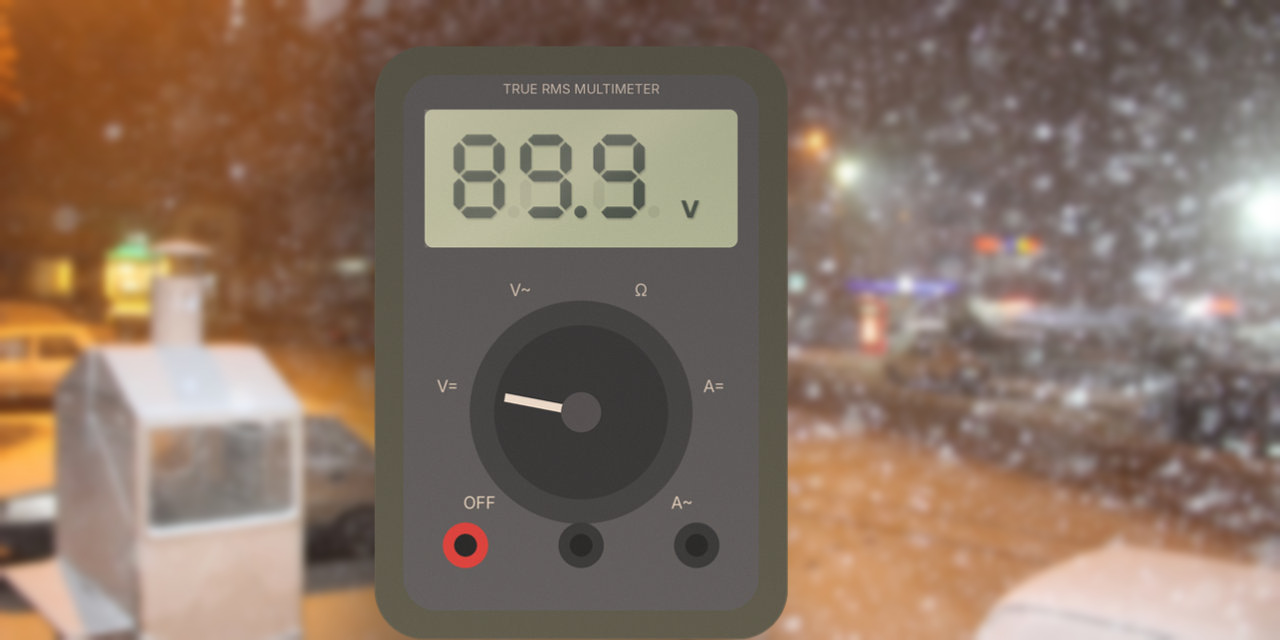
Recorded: 89.9 (V)
